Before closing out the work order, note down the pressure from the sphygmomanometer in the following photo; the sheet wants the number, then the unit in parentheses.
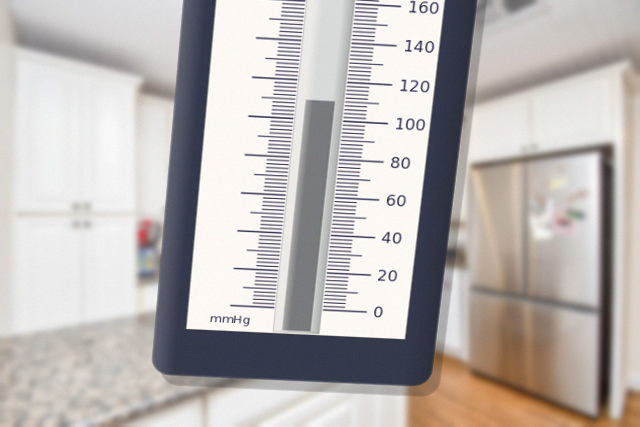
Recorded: 110 (mmHg)
